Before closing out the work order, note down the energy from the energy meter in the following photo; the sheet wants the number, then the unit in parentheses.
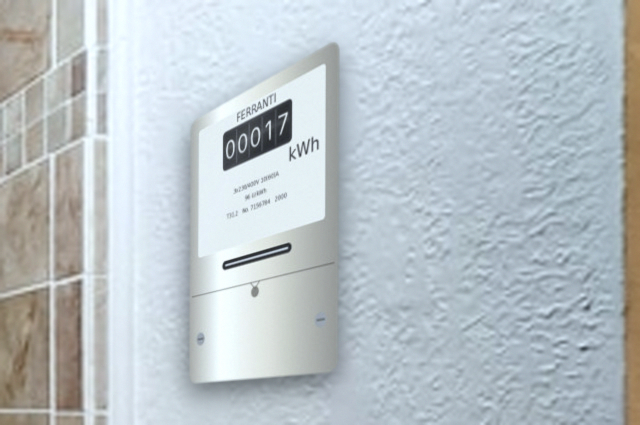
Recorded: 17 (kWh)
